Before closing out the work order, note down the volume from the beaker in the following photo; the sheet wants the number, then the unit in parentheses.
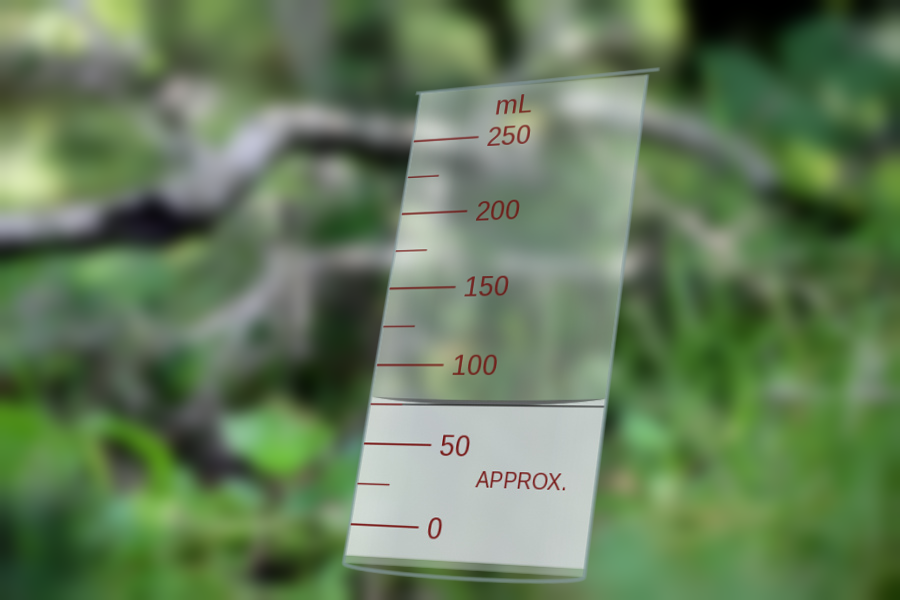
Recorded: 75 (mL)
